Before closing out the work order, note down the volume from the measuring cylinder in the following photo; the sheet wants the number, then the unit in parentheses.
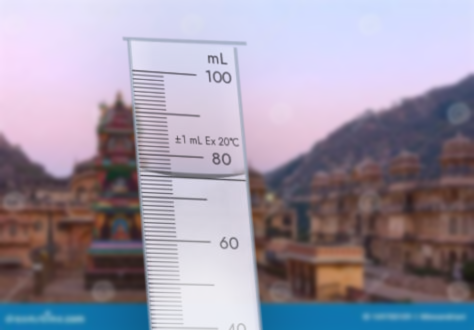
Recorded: 75 (mL)
